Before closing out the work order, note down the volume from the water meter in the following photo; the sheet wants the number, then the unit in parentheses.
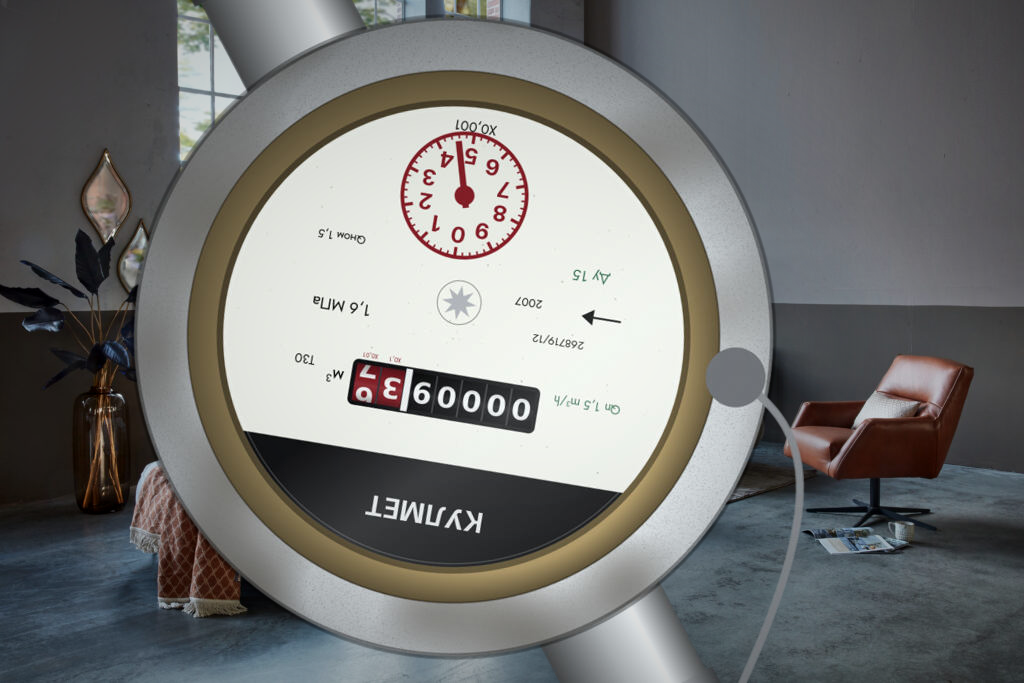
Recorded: 9.364 (m³)
